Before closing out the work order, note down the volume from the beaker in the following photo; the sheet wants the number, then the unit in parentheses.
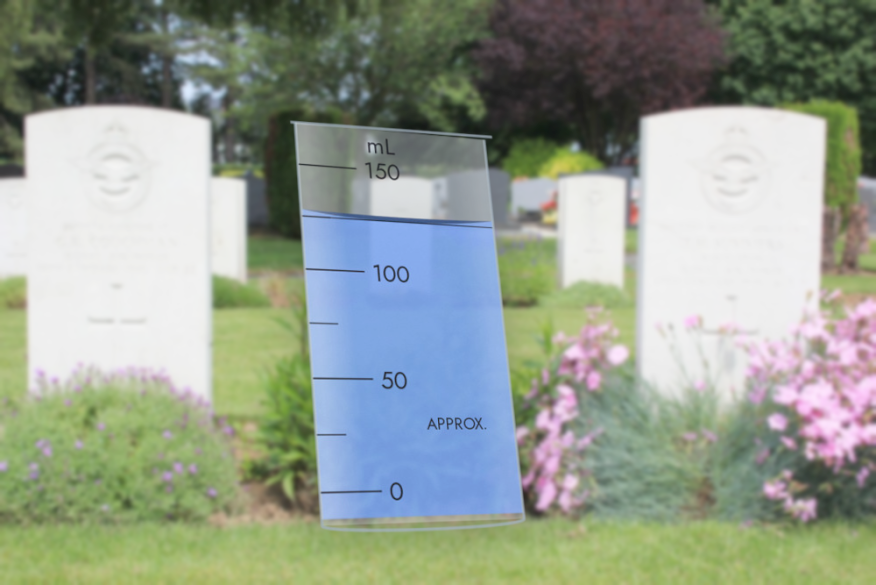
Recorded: 125 (mL)
